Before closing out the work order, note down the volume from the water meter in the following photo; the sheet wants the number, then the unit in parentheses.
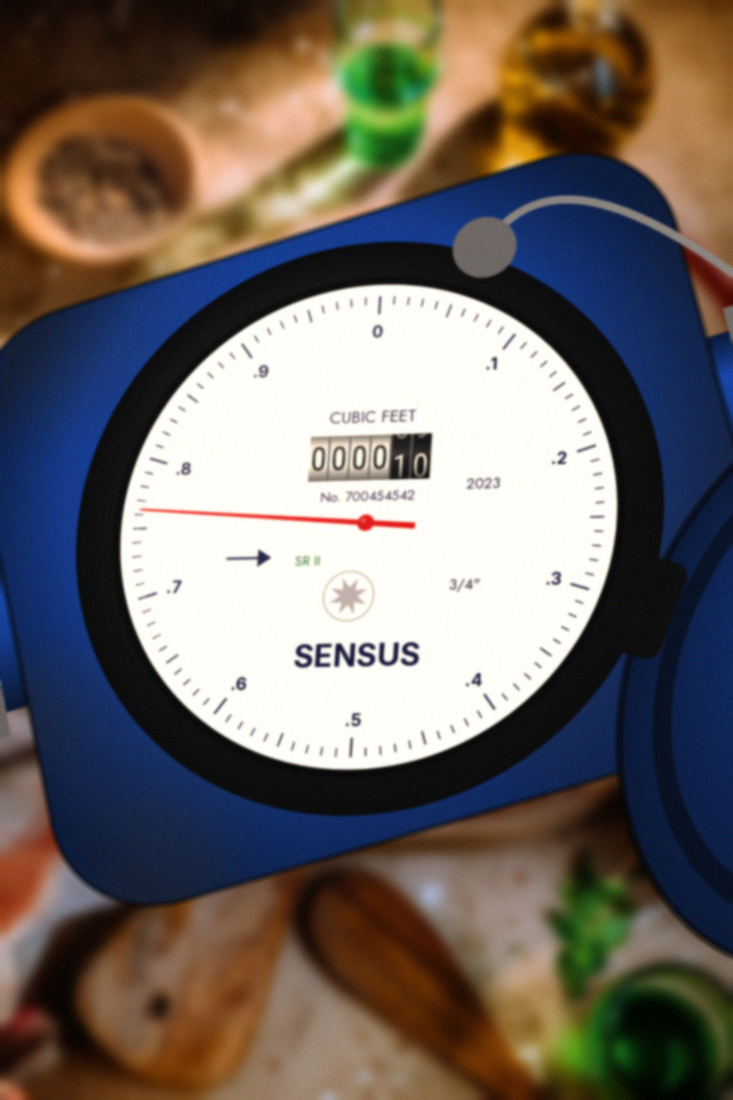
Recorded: 9.76 (ft³)
